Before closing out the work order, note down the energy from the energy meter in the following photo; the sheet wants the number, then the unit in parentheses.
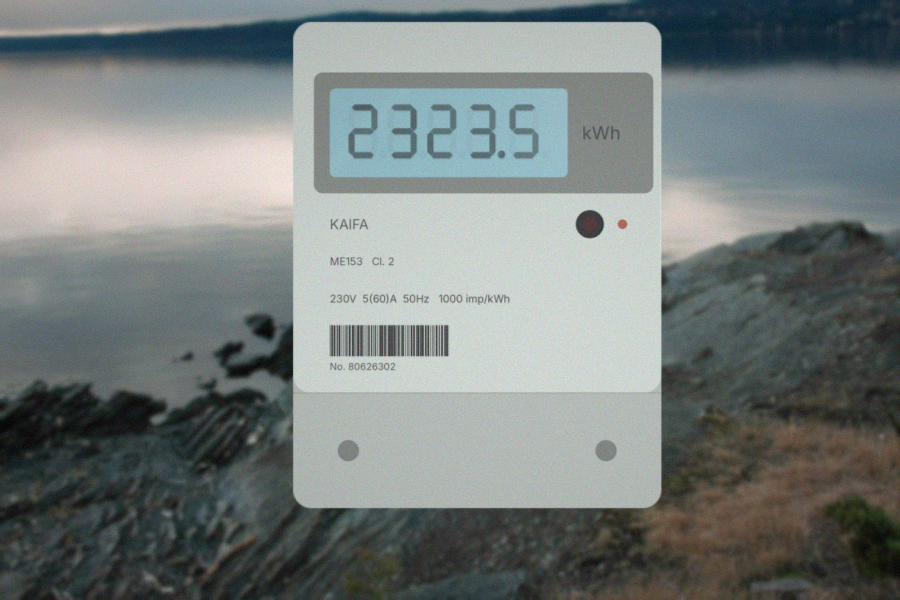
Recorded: 2323.5 (kWh)
